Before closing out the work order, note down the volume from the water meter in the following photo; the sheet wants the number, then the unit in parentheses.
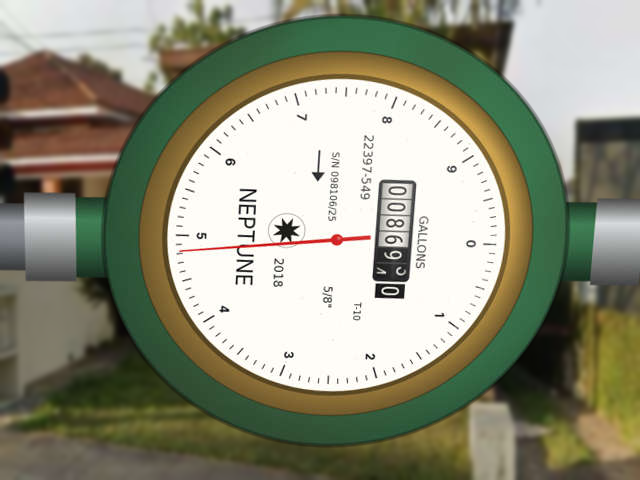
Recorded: 86934.8 (gal)
